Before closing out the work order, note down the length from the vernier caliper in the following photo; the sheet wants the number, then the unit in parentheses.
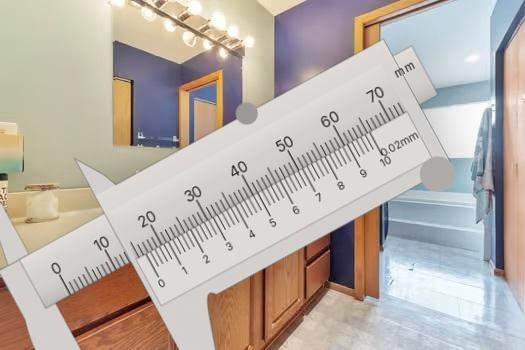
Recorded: 16.5 (mm)
